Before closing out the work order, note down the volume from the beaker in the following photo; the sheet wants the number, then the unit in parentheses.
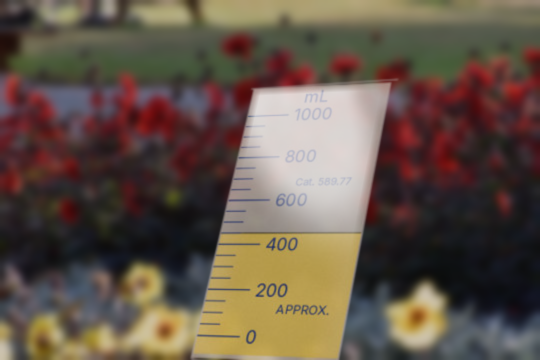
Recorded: 450 (mL)
